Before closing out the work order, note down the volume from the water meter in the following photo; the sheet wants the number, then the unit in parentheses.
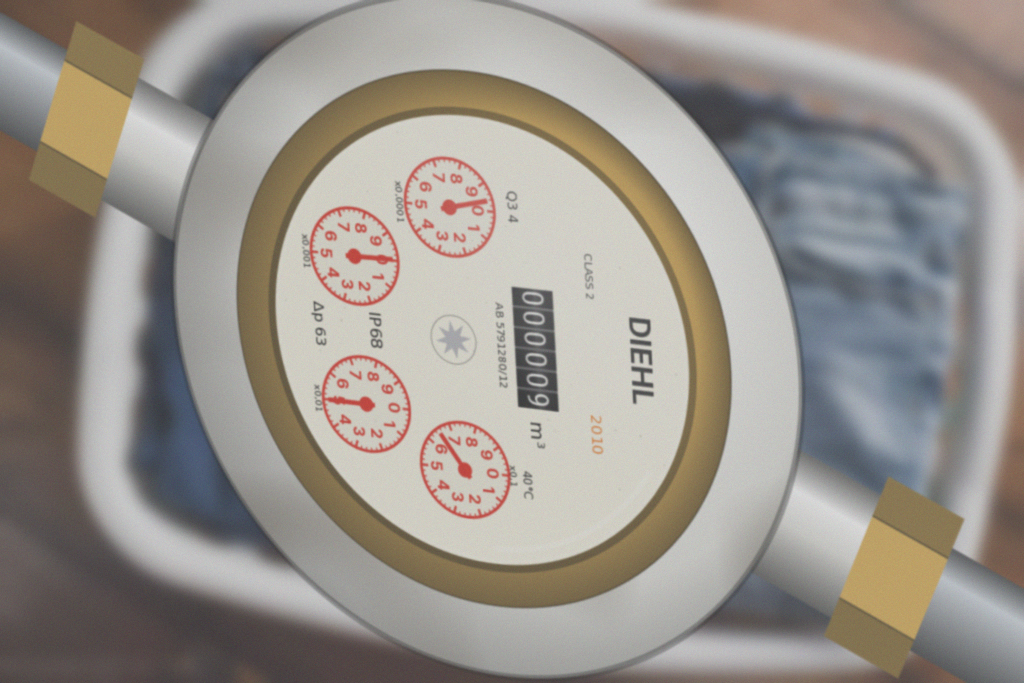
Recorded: 9.6499 (m³)
